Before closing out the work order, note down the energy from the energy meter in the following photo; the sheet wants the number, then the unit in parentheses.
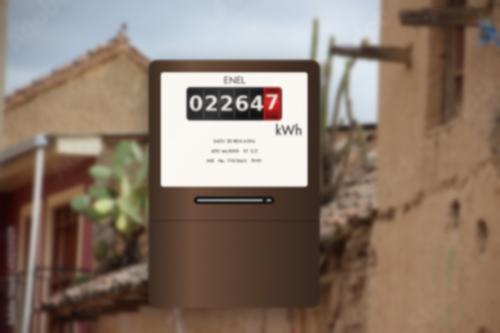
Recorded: 2264.7 (kWh)
